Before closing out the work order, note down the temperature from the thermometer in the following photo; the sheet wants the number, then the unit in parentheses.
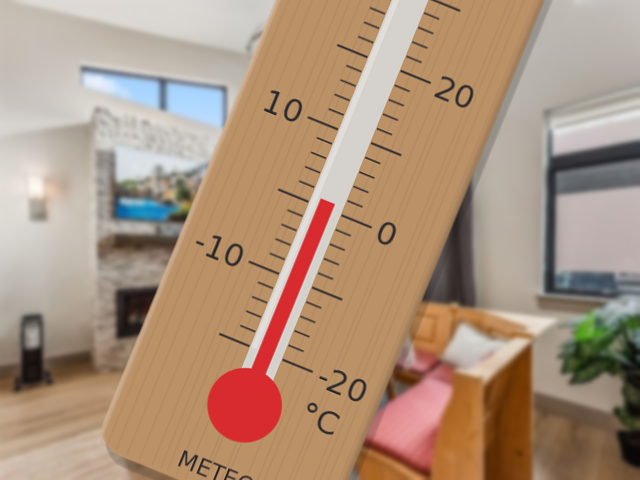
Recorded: 1 (°C)
